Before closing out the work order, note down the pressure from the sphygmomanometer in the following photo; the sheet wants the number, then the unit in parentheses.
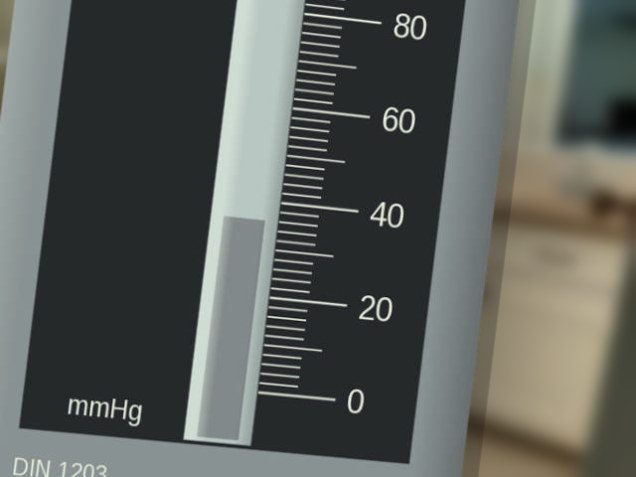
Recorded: 36 (mmHg)
